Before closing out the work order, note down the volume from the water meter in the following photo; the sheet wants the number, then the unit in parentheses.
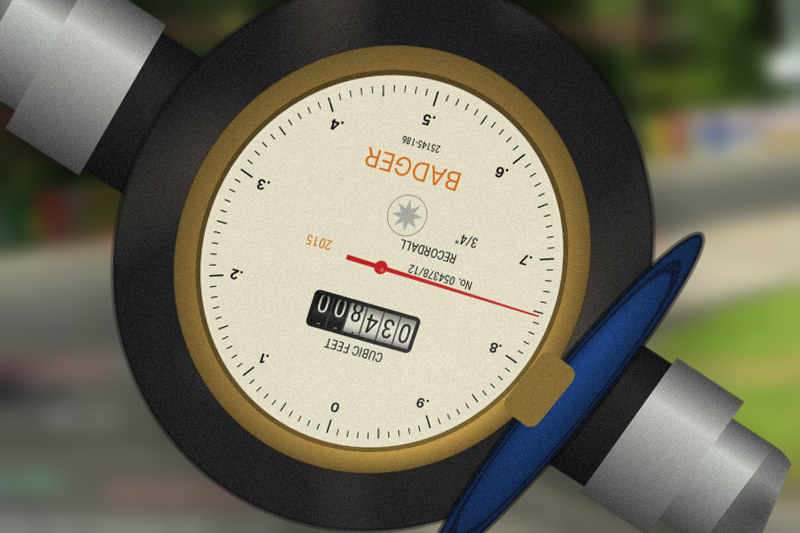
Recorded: 34799.75 (ft³)
